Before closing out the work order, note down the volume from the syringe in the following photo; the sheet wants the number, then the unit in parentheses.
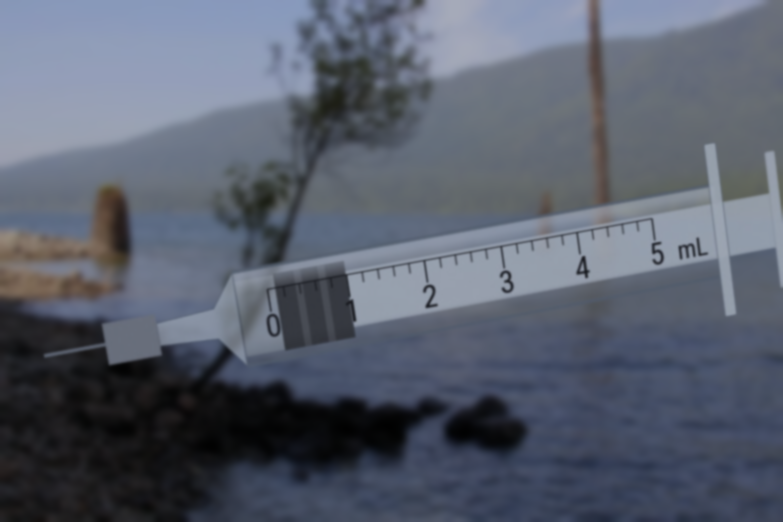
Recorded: 0.1 (mL)
